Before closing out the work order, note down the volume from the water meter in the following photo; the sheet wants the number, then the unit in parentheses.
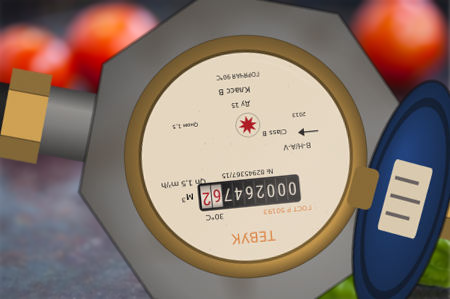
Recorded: 2647.62 (m³)
